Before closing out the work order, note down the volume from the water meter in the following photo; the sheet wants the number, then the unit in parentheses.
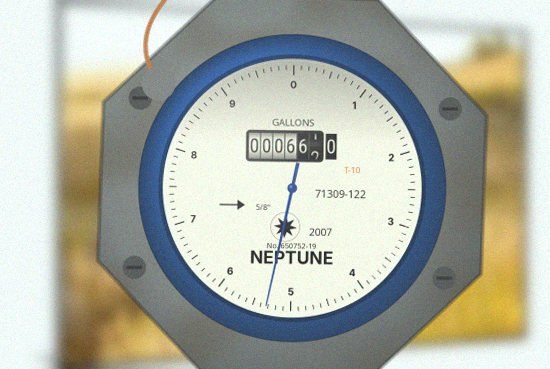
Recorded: 6615.3 (gal)
